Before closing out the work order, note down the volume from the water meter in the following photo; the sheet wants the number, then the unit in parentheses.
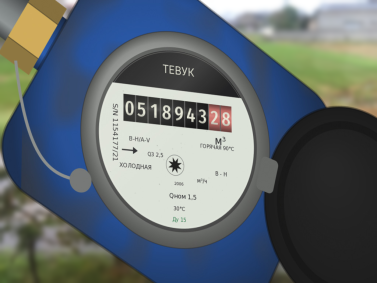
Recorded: 518943.28 (m³)
